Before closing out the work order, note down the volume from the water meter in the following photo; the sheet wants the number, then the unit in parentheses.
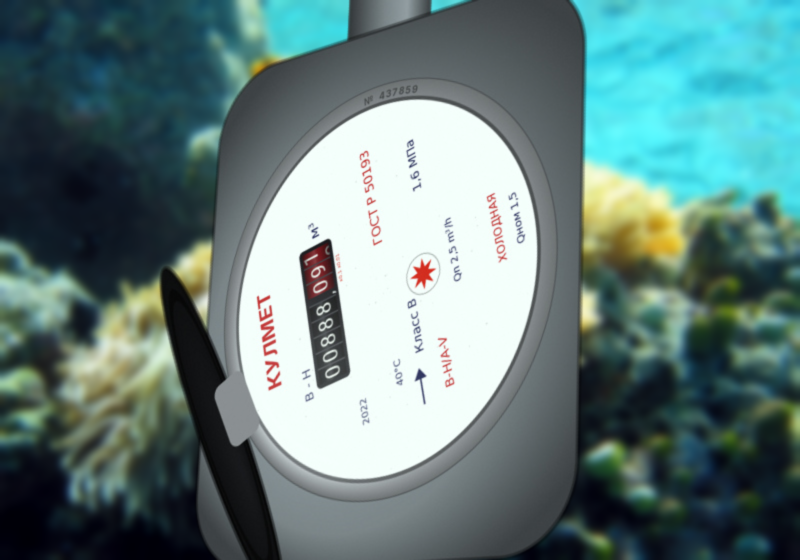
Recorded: 888.091 (m³)
